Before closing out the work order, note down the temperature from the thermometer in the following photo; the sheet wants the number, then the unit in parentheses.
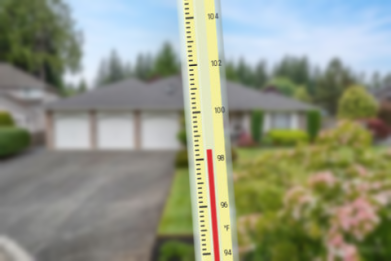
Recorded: 98.4 (°F)
